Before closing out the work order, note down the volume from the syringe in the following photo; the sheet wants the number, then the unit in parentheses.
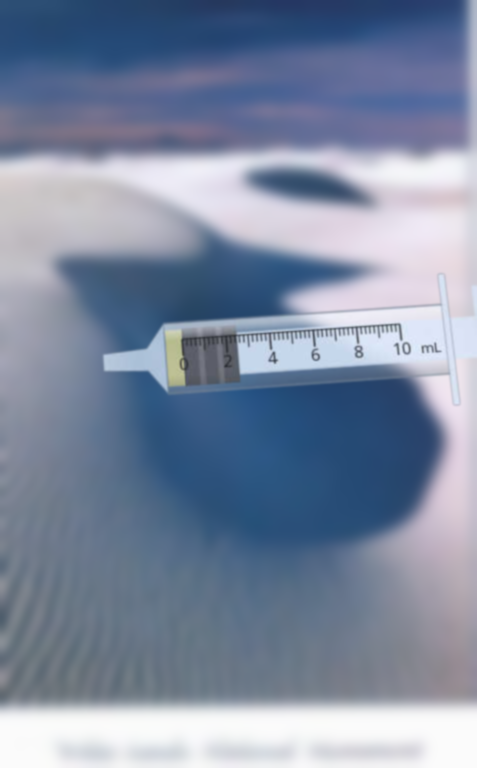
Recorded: 0 (mL)
